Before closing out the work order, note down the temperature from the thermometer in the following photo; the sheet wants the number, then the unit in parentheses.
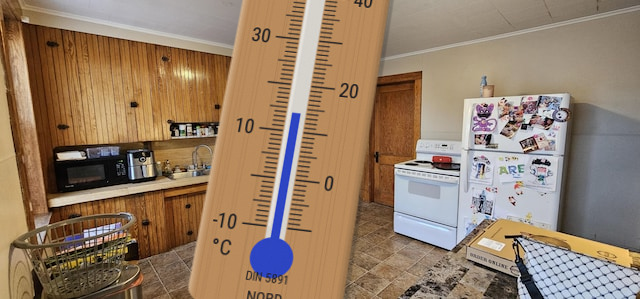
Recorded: 14 (°C)
